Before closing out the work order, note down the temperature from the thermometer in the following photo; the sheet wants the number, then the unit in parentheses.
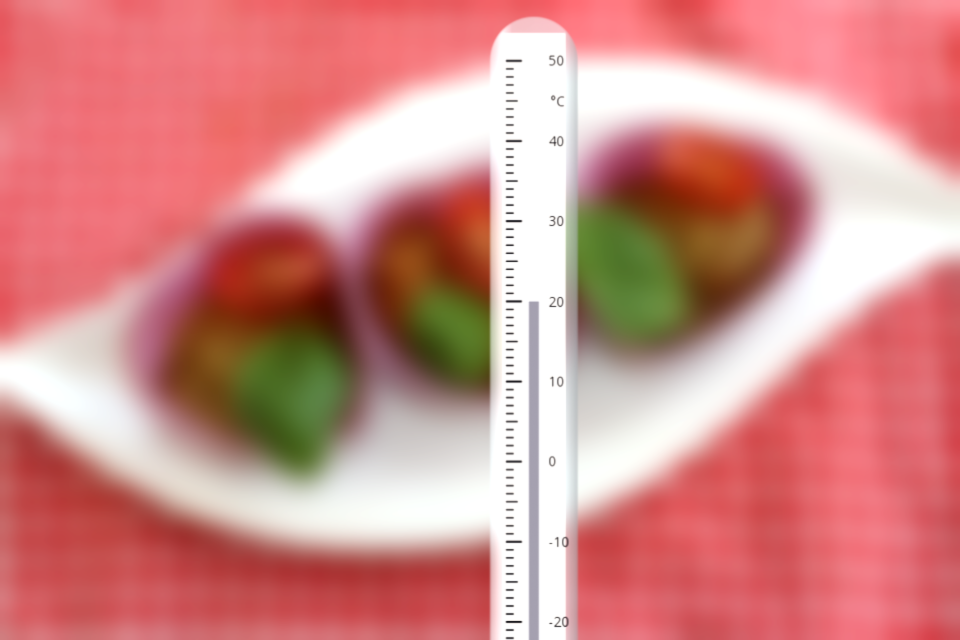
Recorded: 20 (°C)
